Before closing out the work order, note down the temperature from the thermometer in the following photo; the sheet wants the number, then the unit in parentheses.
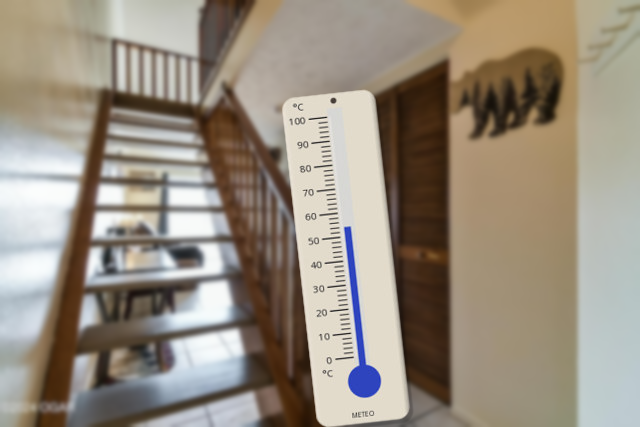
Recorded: 54 (°C)
